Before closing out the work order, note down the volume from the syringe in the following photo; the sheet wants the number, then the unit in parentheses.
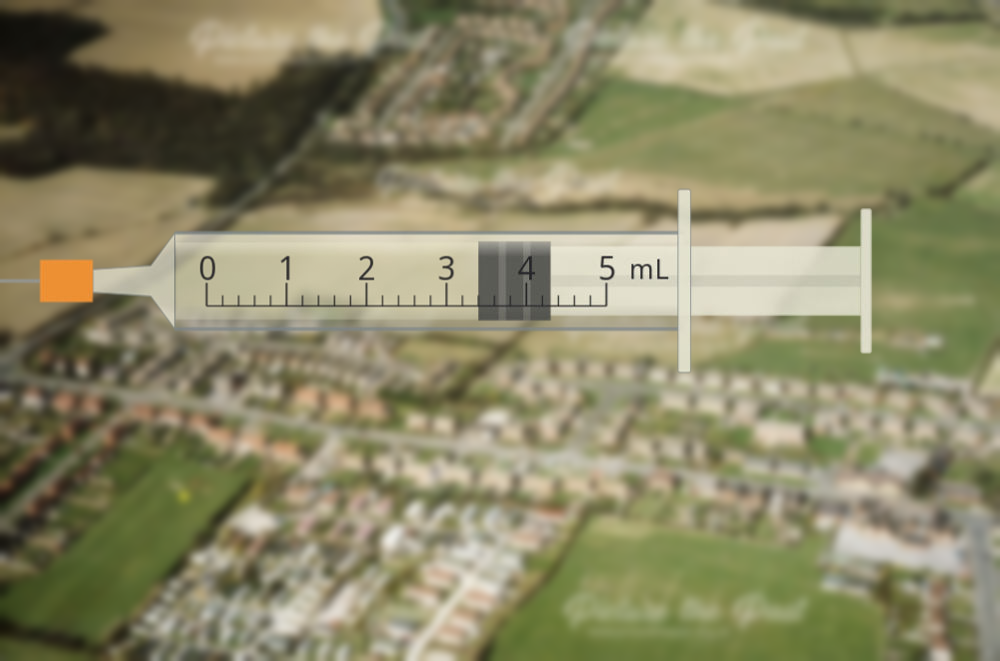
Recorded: 3.4 (mL)
